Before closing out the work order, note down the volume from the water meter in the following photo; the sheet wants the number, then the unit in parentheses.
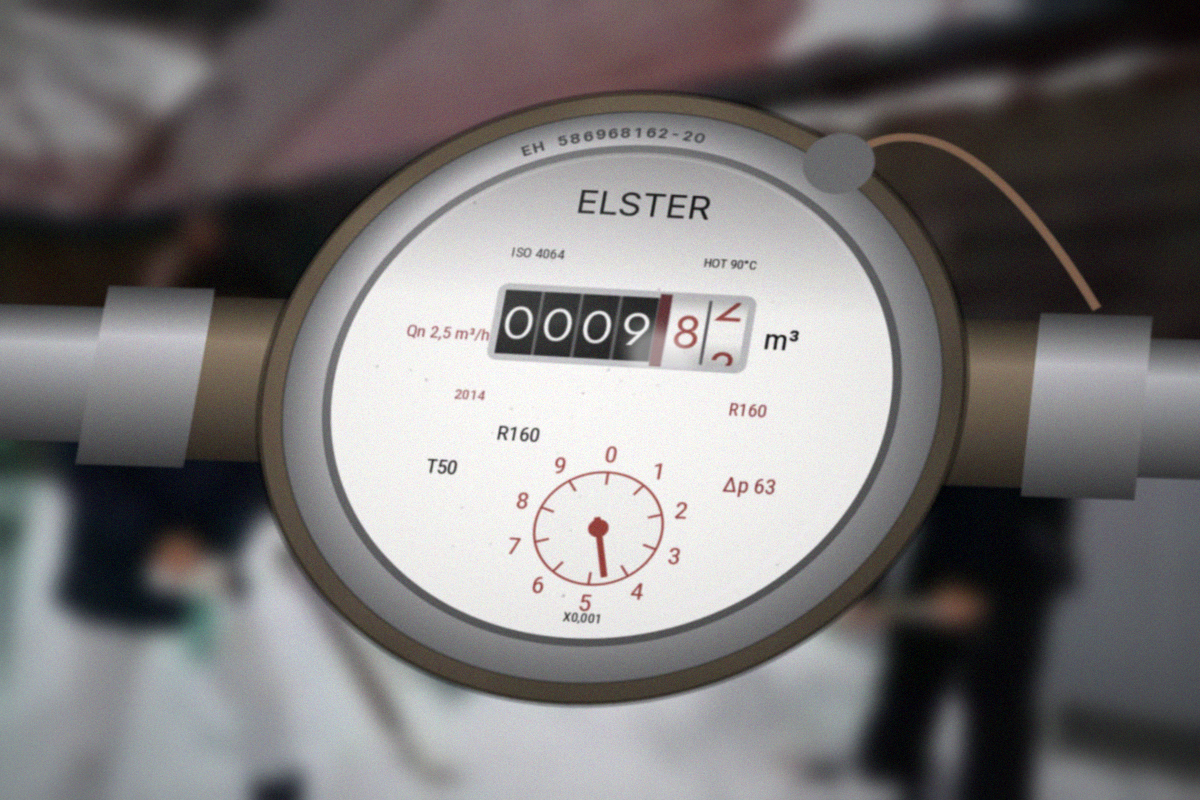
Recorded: 9.824 (m³)
